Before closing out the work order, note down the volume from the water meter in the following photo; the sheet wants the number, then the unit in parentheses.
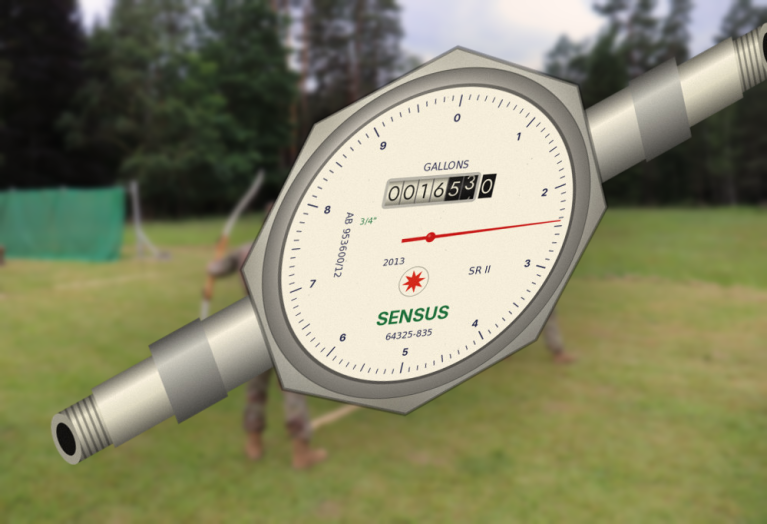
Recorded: 16532.4 (gal)
